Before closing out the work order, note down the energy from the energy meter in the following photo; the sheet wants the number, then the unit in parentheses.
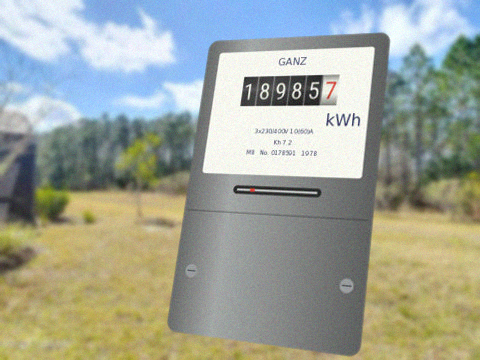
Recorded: 18985.7 (kWh)
